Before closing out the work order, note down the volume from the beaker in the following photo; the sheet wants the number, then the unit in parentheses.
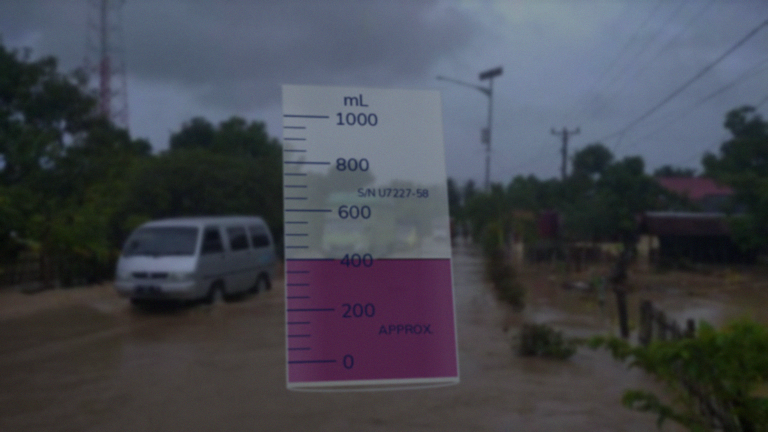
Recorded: 400 (mL)
